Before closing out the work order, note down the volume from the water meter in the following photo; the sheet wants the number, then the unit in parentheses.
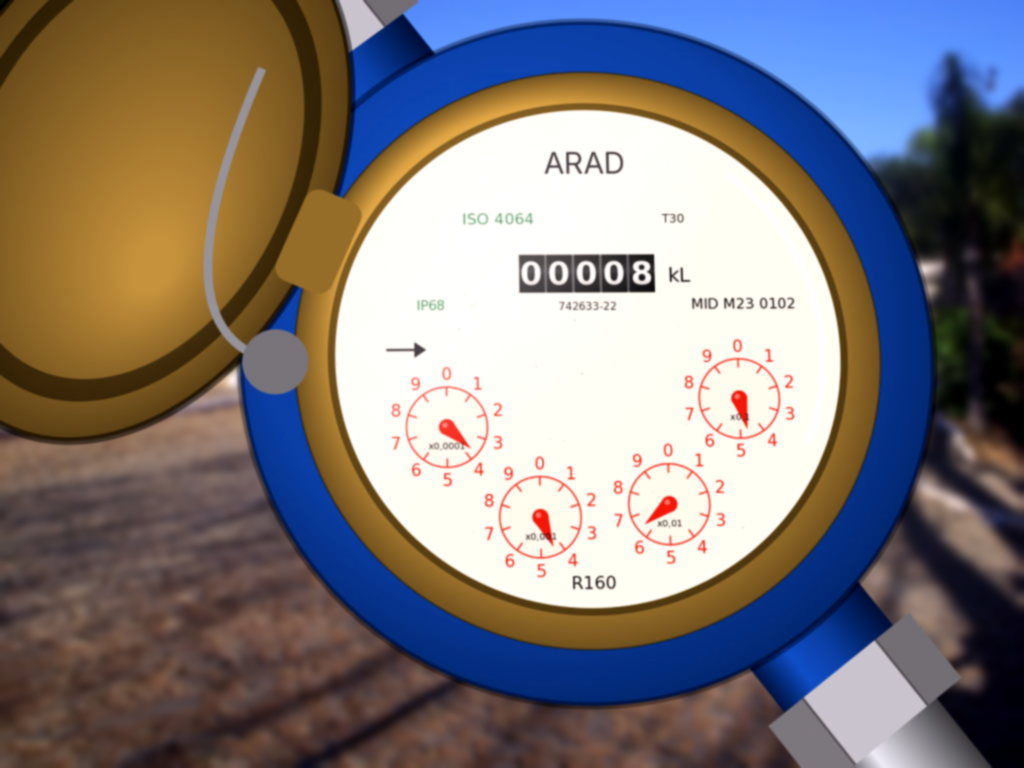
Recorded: 8.4643 (kL)
